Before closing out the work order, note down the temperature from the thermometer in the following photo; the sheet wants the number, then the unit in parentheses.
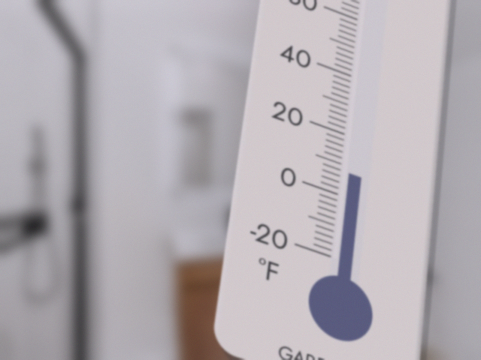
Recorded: 8 (°F)
